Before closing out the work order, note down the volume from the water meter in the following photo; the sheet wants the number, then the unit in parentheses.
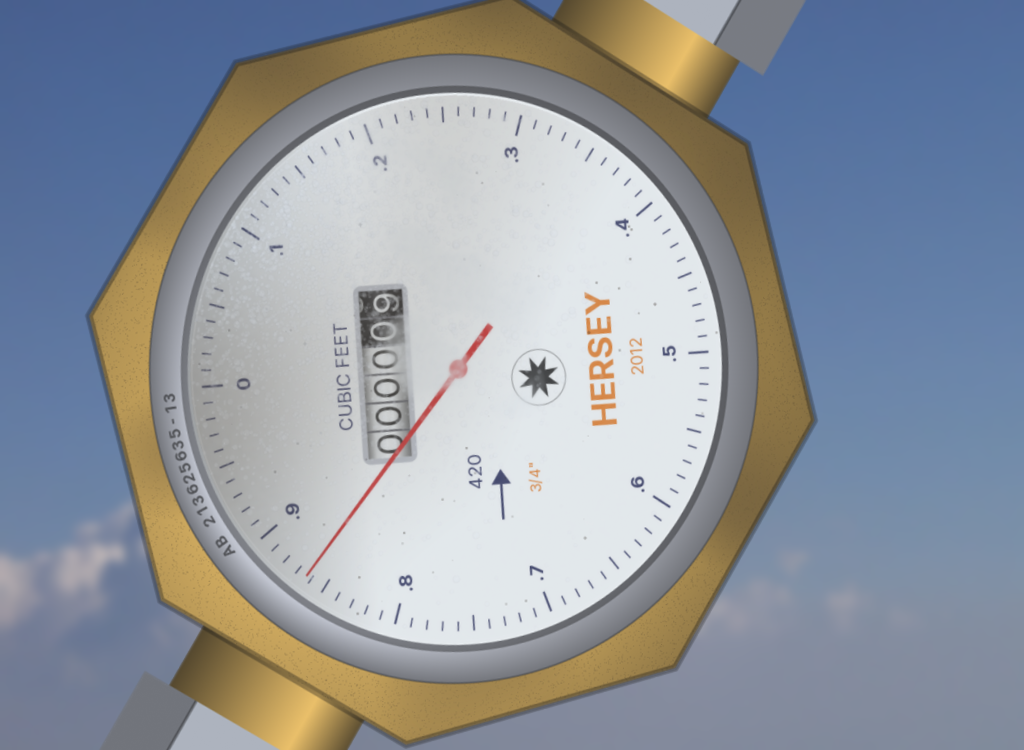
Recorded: 8.86 (ft³)
